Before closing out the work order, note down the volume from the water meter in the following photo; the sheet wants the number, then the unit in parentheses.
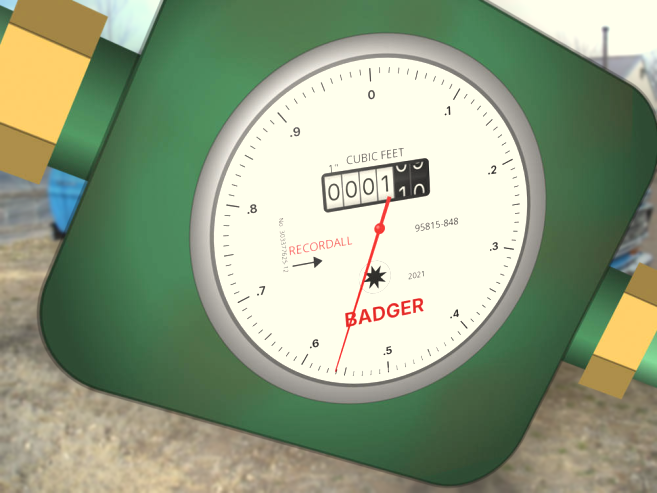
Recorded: 109.56 (ft³)
